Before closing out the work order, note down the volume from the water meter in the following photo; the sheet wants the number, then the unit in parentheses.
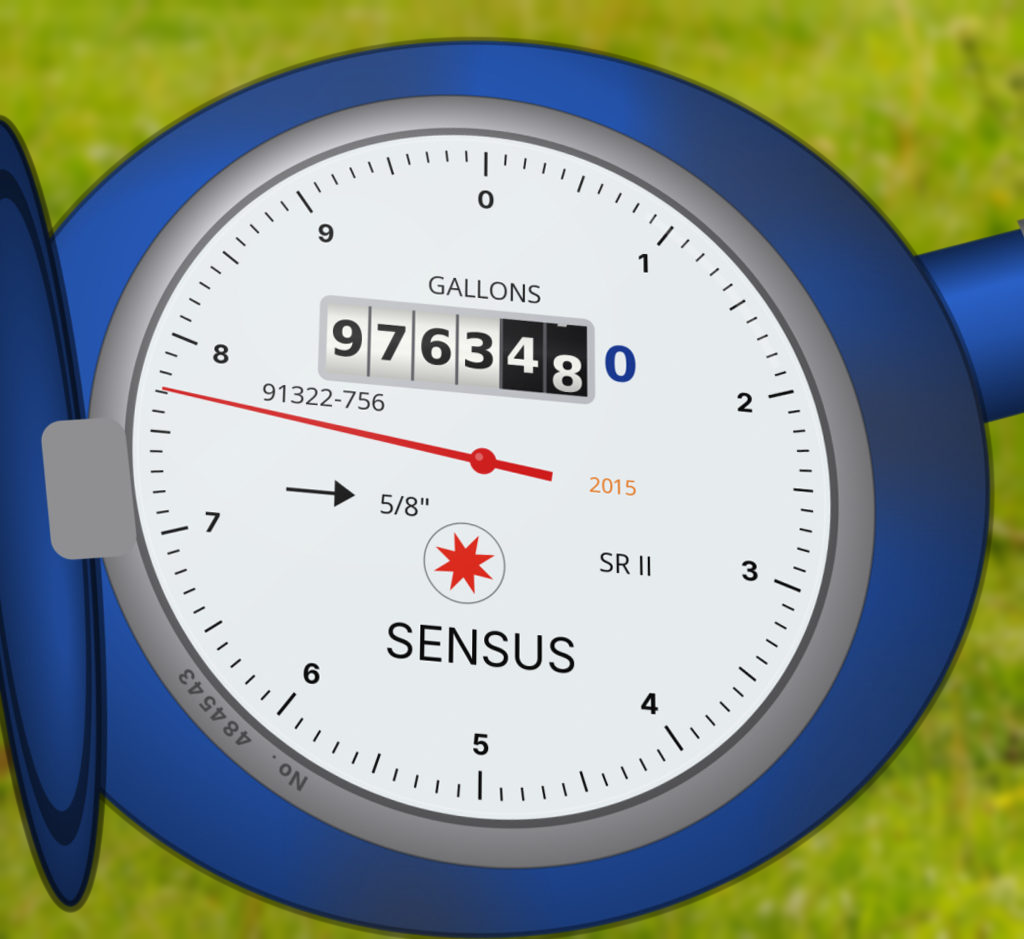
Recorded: 9763477.7 (gal)
